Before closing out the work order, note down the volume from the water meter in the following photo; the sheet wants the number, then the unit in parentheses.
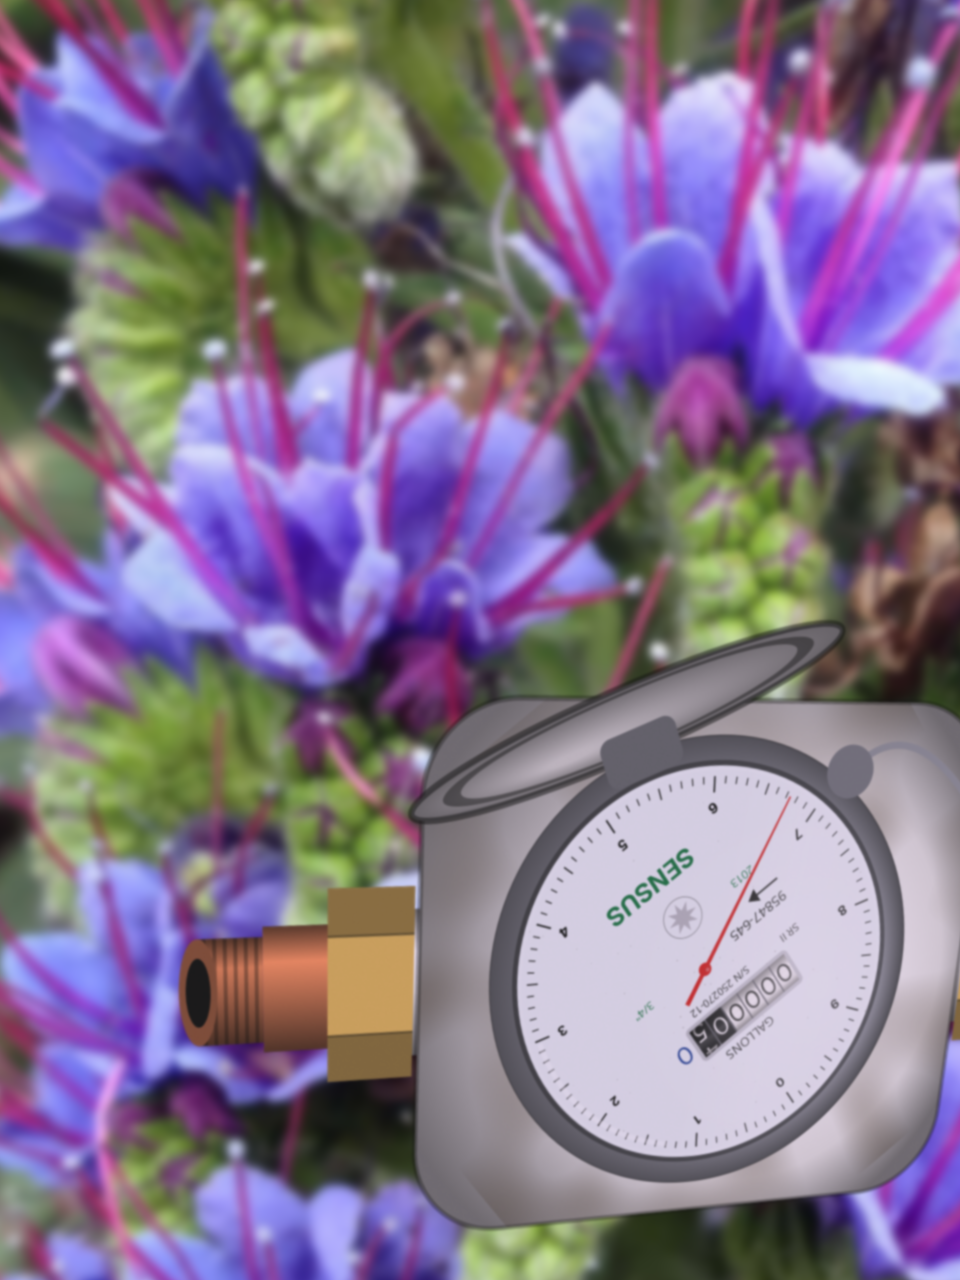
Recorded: 46.7 (gal)
